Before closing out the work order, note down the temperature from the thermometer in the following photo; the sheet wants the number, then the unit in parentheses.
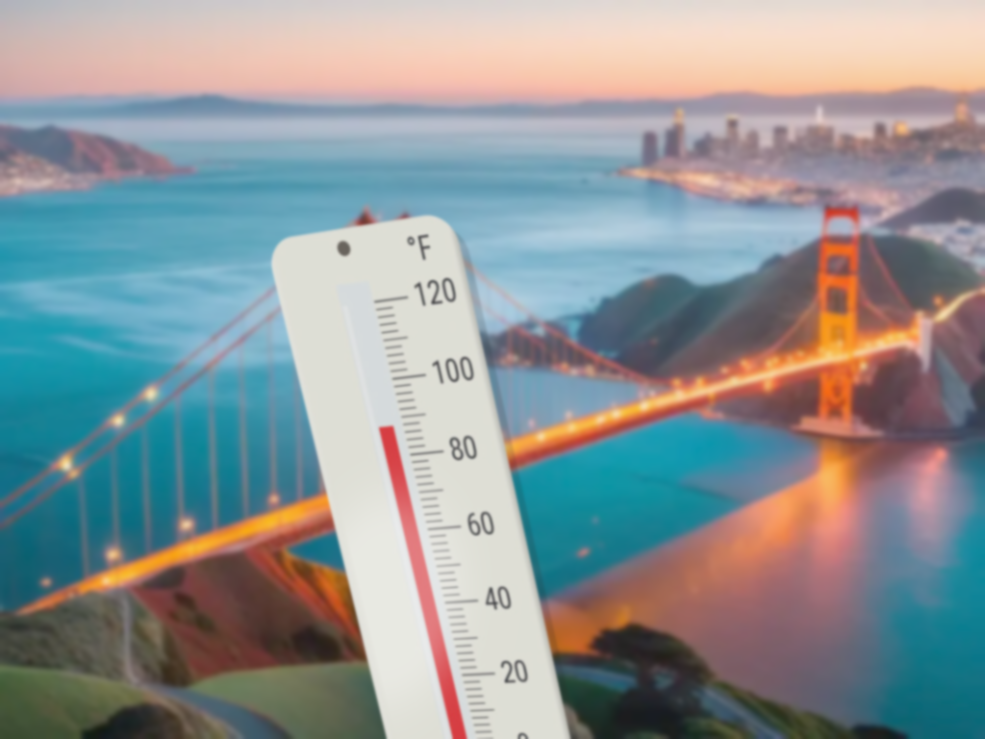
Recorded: 88 (°F)
